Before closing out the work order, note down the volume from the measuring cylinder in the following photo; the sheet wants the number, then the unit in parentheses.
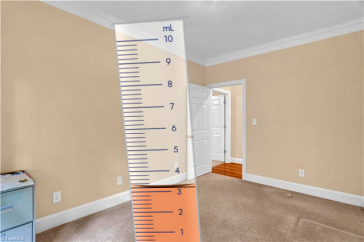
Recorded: 3.2 (mL)
